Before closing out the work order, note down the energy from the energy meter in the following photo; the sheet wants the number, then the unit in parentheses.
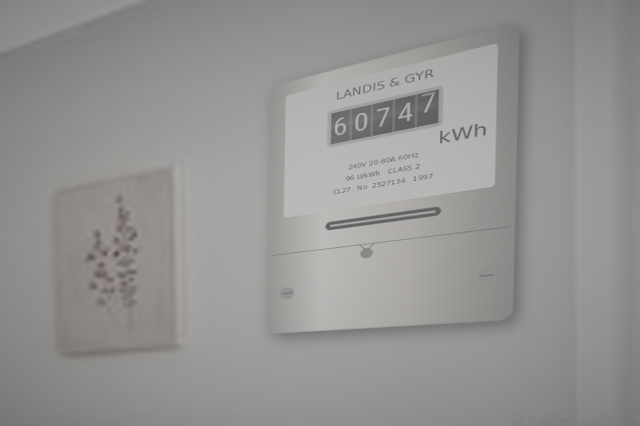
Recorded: 60747 (kWh)
